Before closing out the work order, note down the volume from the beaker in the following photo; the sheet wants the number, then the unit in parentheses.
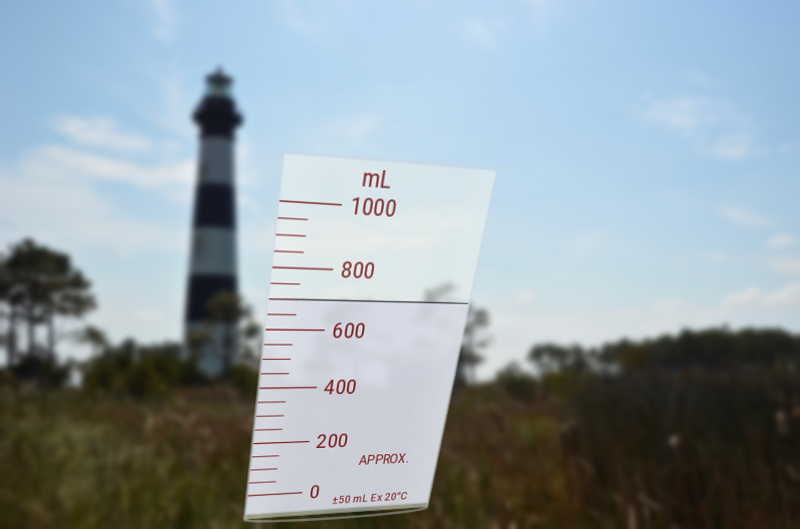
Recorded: 700 (mL)
